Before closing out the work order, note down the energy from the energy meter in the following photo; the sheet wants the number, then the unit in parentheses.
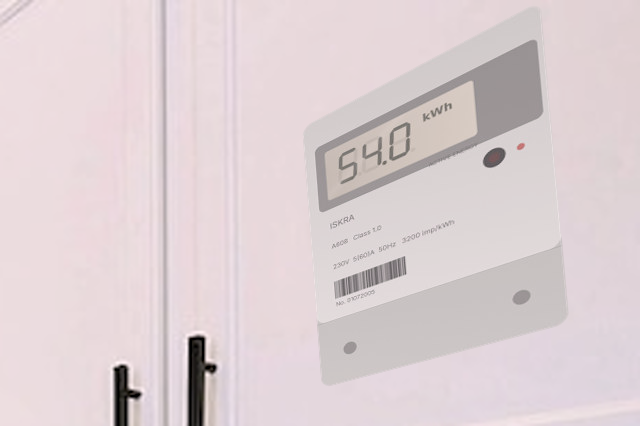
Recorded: 54.0 (kWh)
